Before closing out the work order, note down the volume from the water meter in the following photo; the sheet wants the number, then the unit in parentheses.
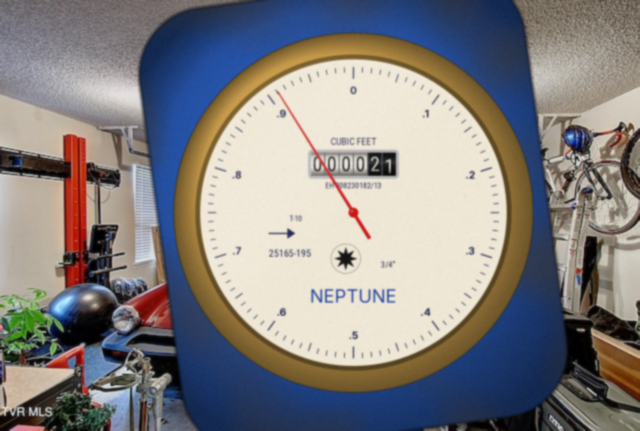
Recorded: 20.91 (ft³)
